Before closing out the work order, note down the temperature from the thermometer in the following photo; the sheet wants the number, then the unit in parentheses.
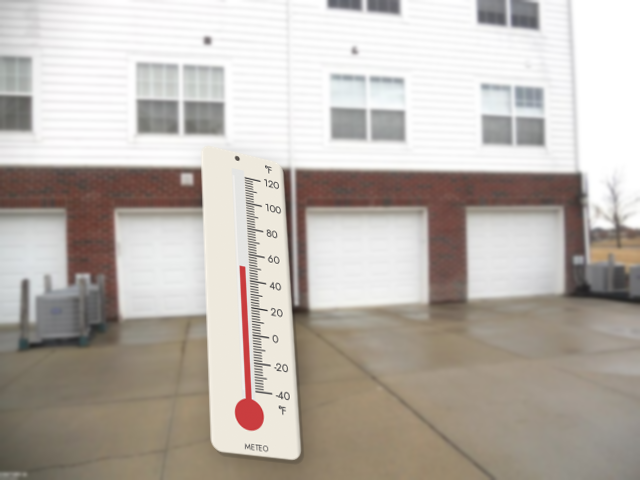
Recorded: 50 (°F)
